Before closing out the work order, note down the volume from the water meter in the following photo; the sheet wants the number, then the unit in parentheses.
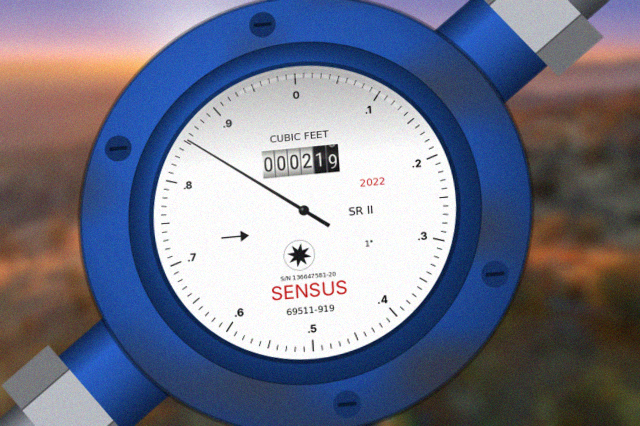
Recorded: 218.85 (ft³)
